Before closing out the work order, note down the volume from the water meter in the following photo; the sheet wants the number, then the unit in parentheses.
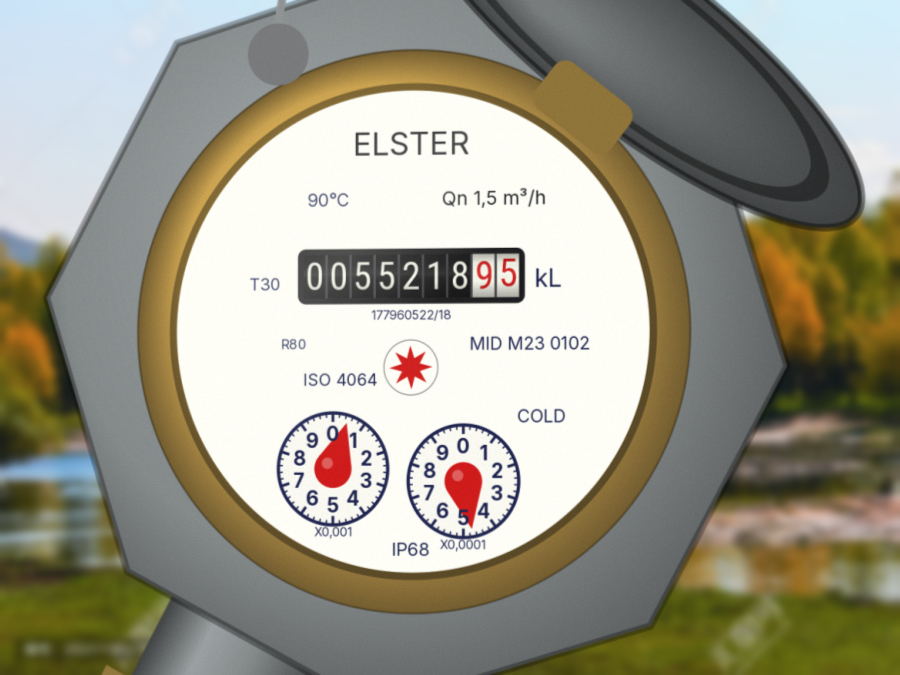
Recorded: 55218.9504 (kL)
